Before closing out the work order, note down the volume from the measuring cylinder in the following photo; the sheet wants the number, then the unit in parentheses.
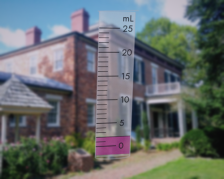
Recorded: 2 (mL)
